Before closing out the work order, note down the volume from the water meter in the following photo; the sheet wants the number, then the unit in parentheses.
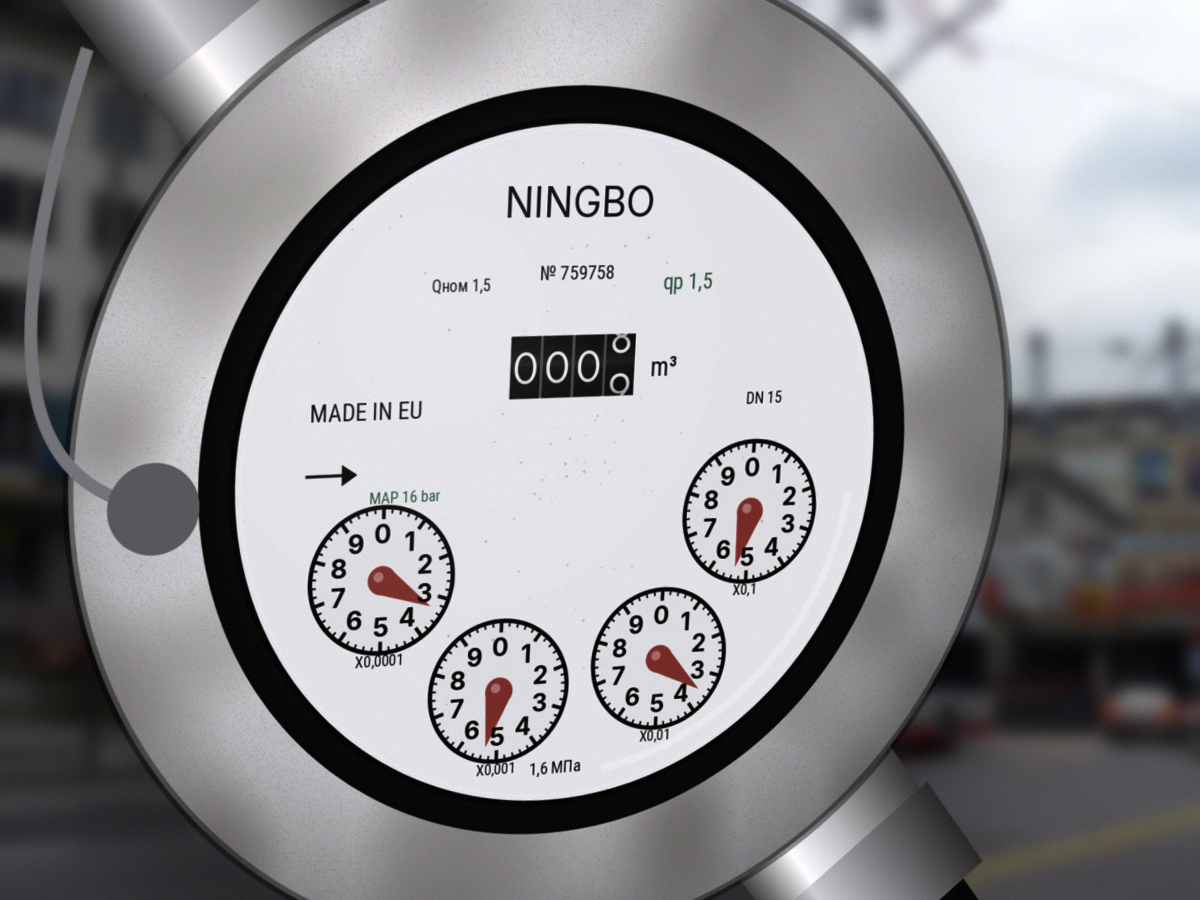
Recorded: 8.5353 (m³)
